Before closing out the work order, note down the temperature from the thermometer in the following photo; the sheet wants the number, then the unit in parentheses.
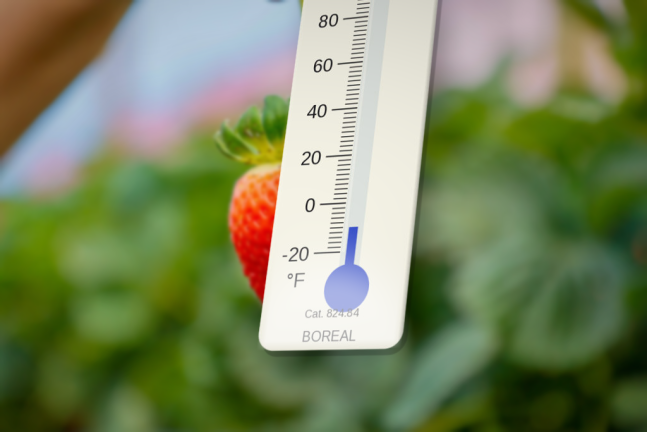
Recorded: -10 (°F)
